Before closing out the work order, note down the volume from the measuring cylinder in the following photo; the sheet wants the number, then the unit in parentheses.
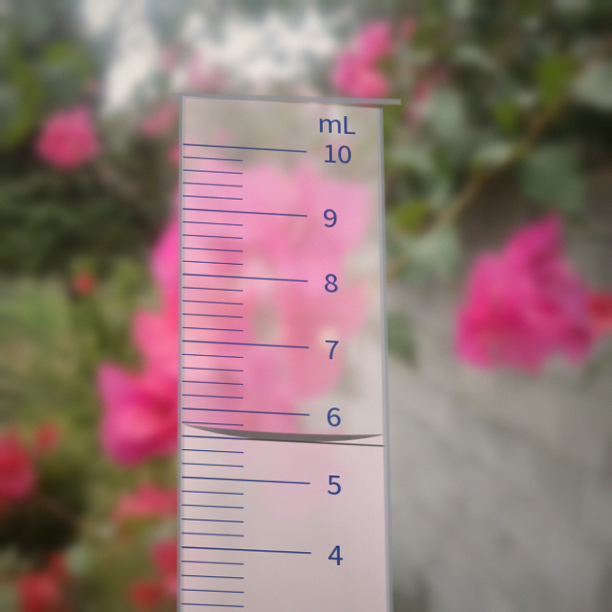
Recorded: 5.6 (mL)
